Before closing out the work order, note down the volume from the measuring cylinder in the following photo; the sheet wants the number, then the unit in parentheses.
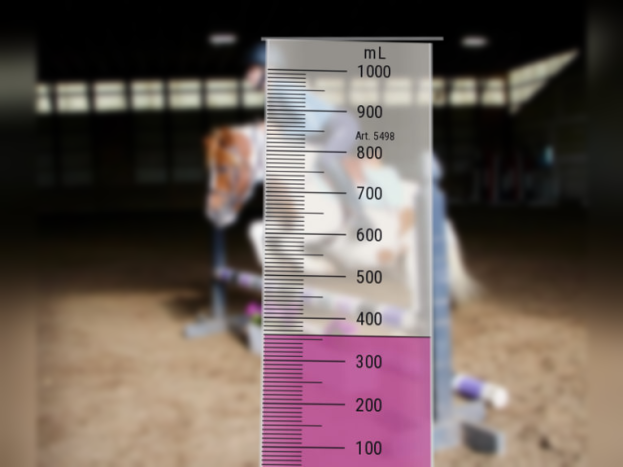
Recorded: 360 (mL)
